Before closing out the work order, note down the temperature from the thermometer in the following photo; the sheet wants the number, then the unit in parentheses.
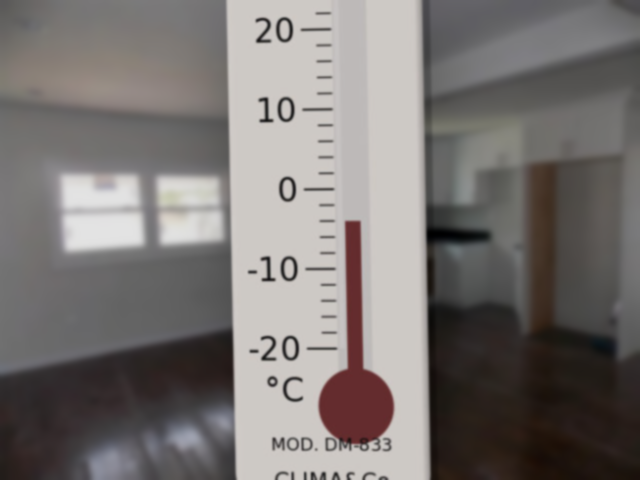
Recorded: -4 (°C)
